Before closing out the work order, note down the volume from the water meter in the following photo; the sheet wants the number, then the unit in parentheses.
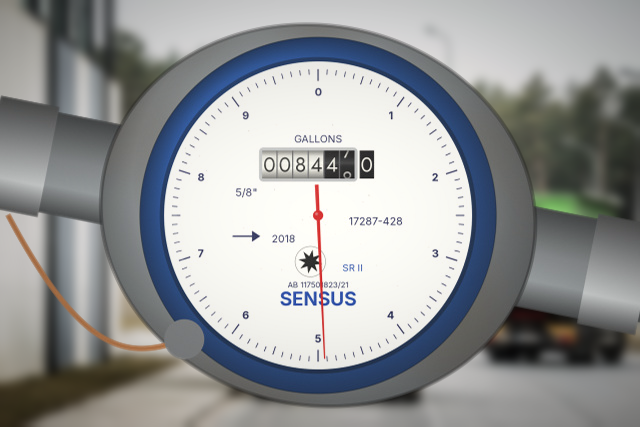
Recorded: 84474.9 (gal)
